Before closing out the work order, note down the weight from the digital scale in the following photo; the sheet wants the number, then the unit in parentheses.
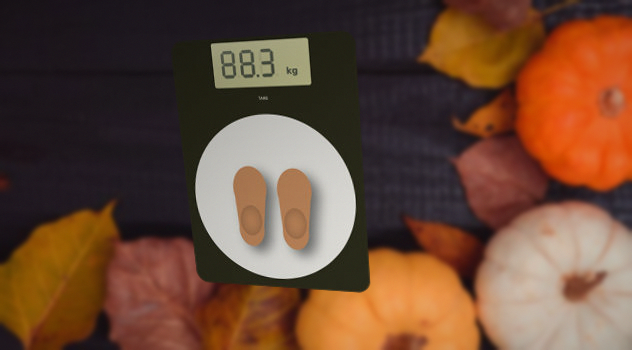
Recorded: 88.3 (kg)
